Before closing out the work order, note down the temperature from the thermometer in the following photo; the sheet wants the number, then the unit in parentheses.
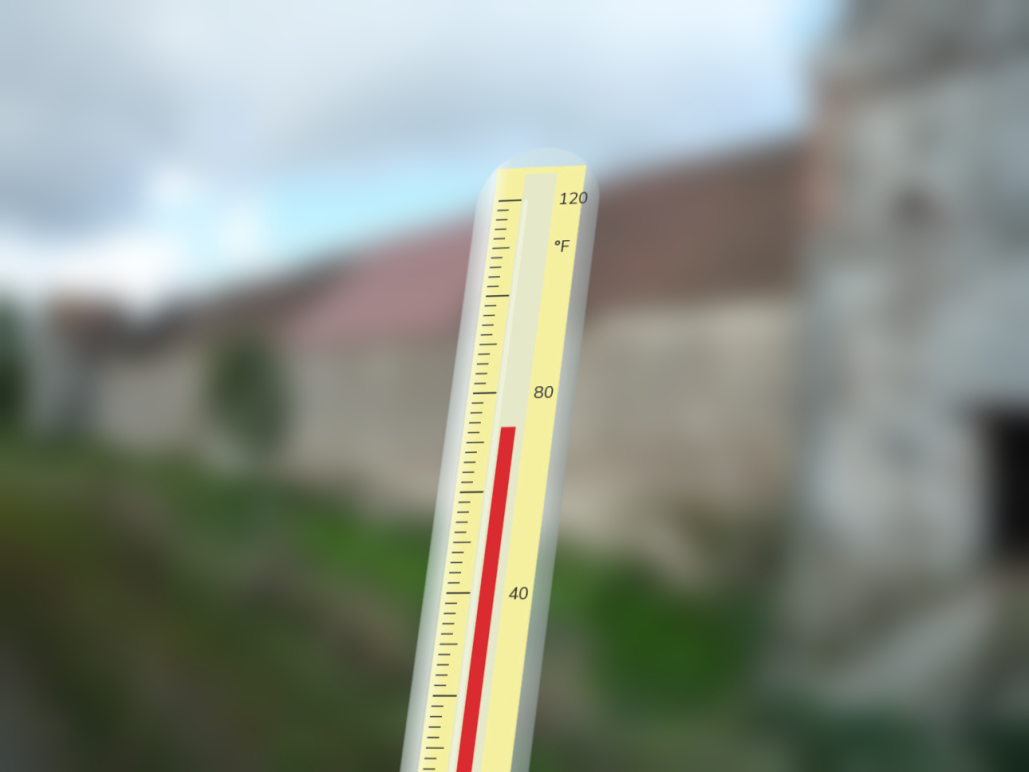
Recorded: 73 (°F)
